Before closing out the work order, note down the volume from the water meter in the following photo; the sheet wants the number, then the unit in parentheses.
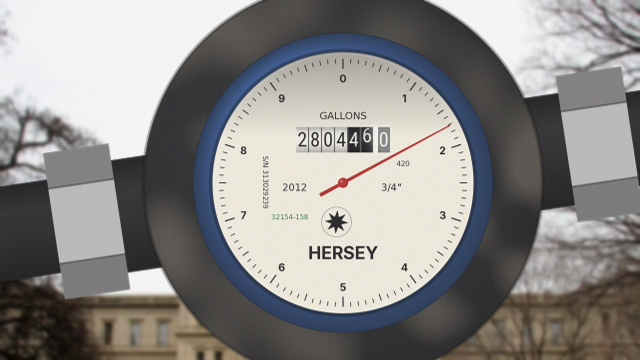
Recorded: 2804461.7 (gal)
